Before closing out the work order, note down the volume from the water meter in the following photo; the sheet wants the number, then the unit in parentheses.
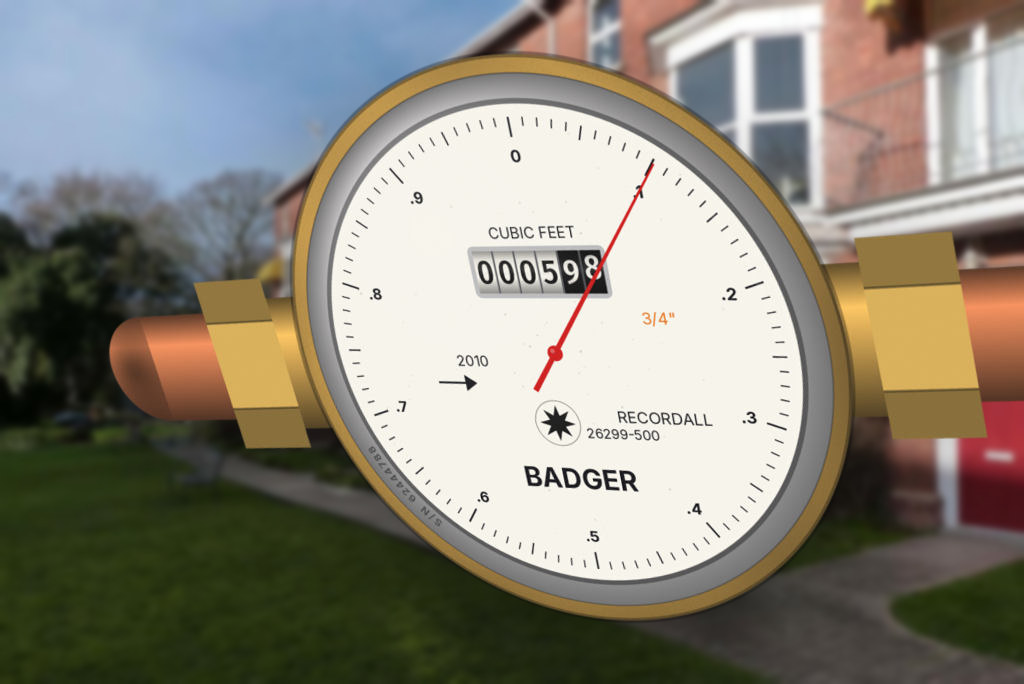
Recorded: 598.10 (ft³)
